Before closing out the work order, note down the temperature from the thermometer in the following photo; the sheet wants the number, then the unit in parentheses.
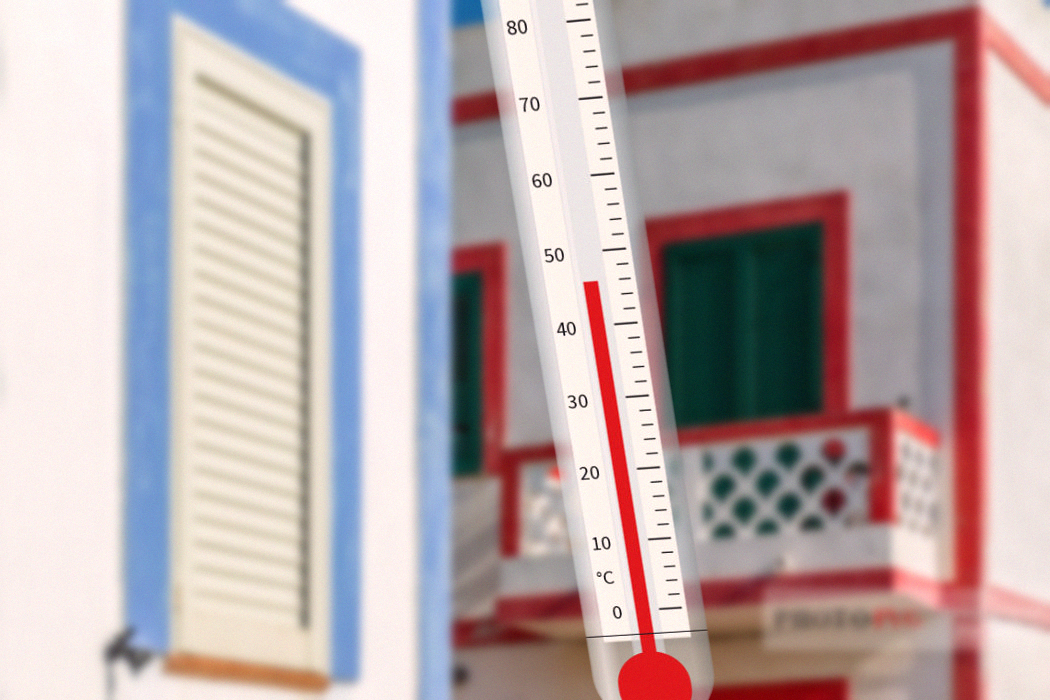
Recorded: 46 (°C)
